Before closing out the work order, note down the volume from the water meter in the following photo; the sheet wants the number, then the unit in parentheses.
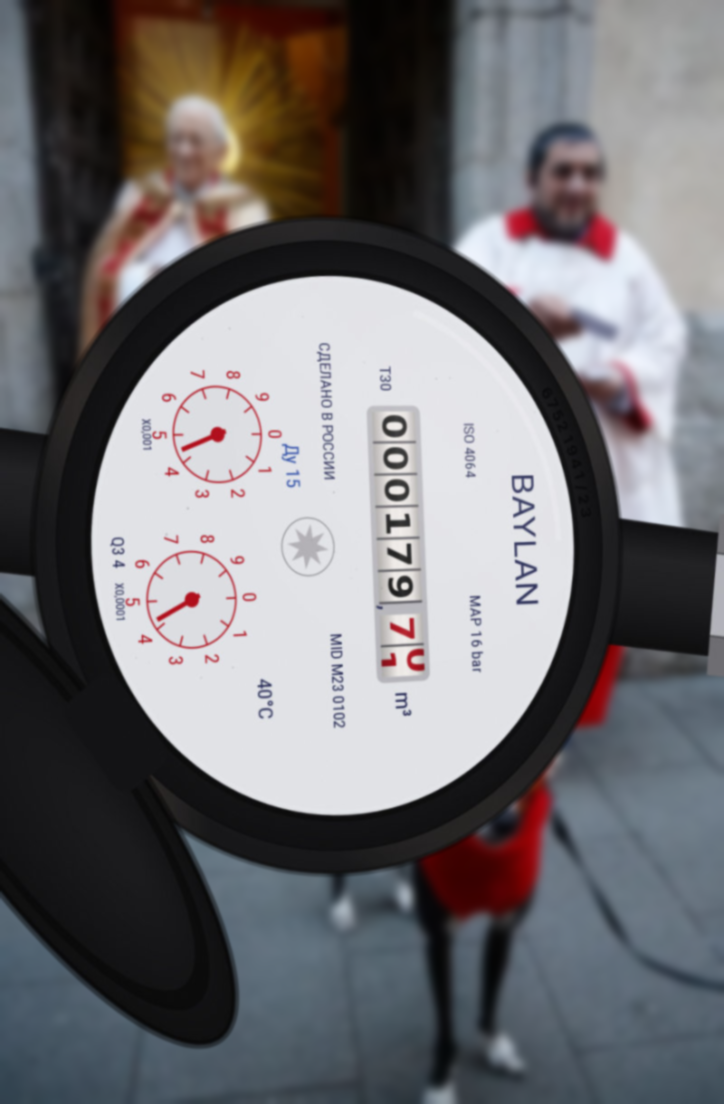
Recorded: 179.7044 (m³)
